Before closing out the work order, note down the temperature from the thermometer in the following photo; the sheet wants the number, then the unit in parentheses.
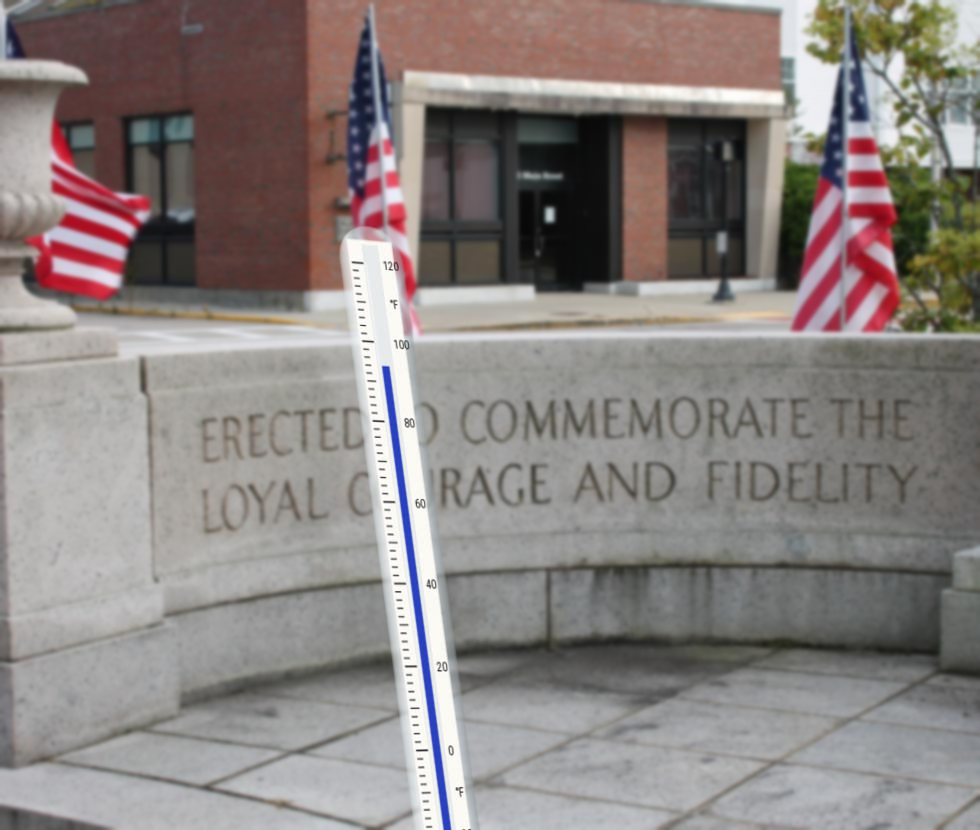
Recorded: 94 (°F)
